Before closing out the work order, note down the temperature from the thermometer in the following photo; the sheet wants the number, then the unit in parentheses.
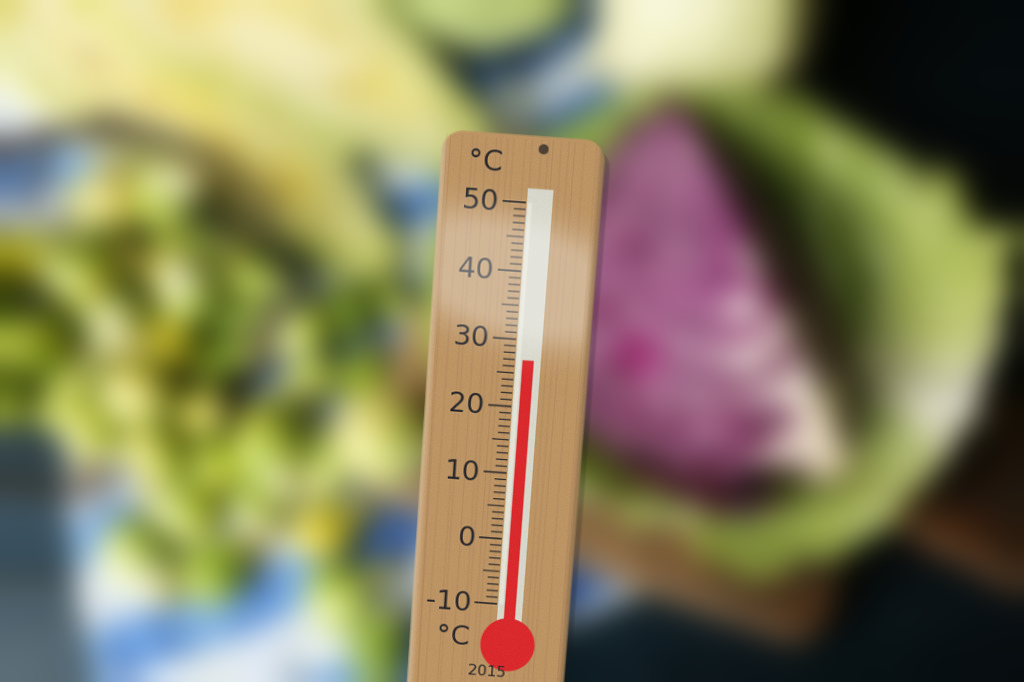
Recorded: 27 (°C)
